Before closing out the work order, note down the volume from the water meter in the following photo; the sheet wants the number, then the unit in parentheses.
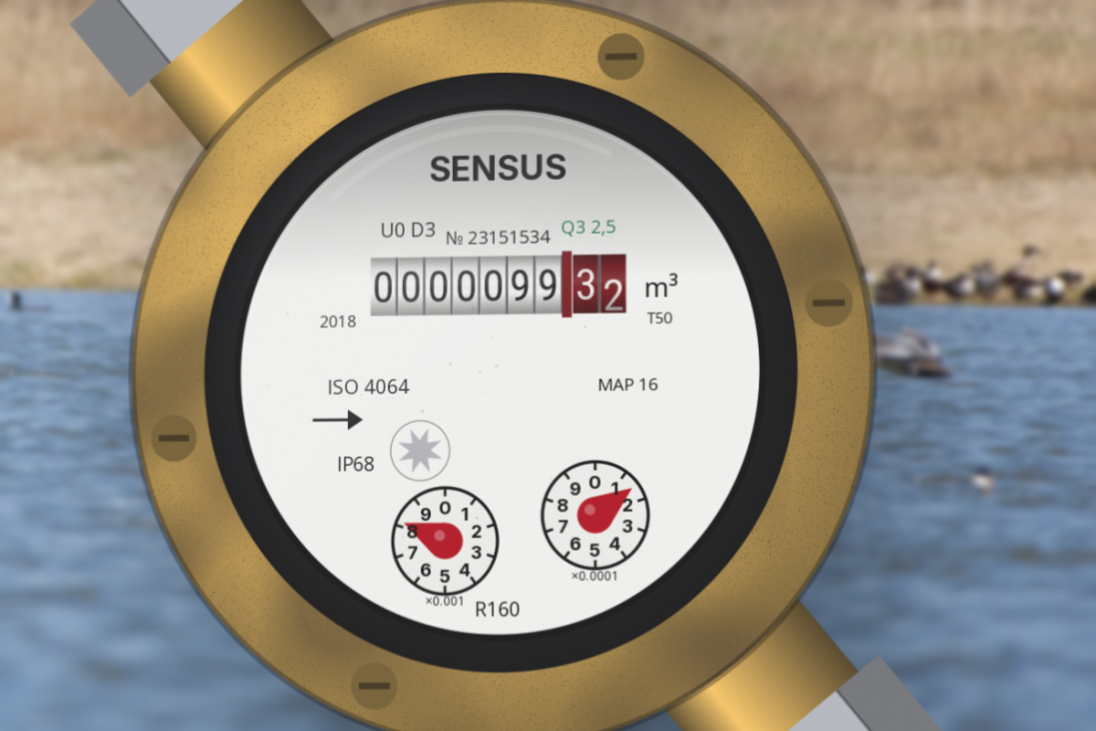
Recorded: 99.3181 (m³)
